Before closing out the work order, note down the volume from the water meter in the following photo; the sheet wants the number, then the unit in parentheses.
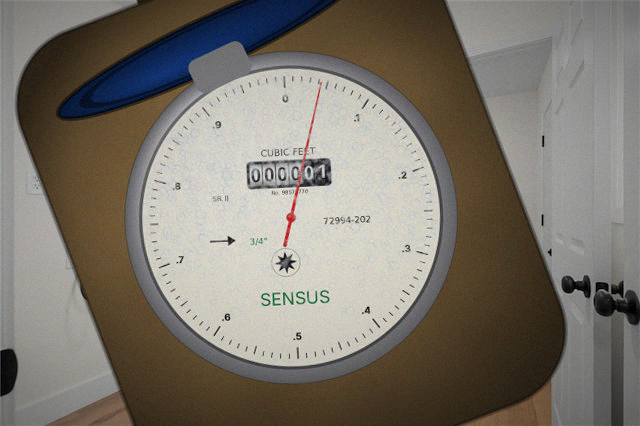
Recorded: 1.04 (ft³)
